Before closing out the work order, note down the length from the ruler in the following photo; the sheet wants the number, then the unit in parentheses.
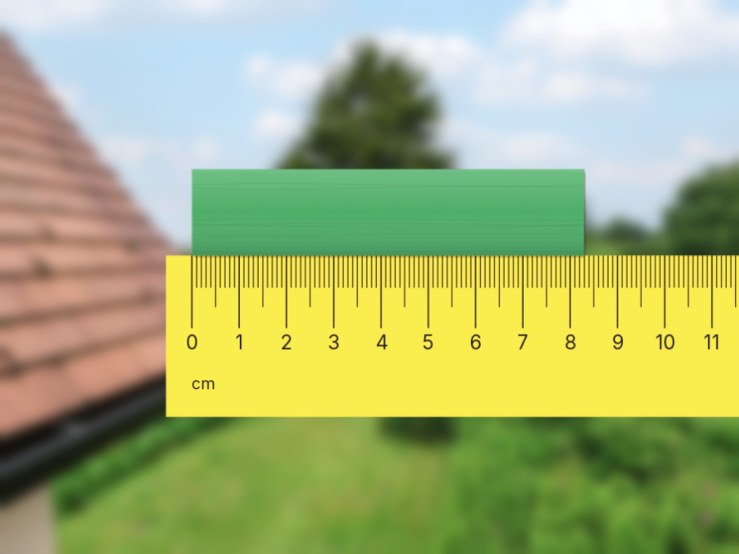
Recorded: 8.3 (cm)
